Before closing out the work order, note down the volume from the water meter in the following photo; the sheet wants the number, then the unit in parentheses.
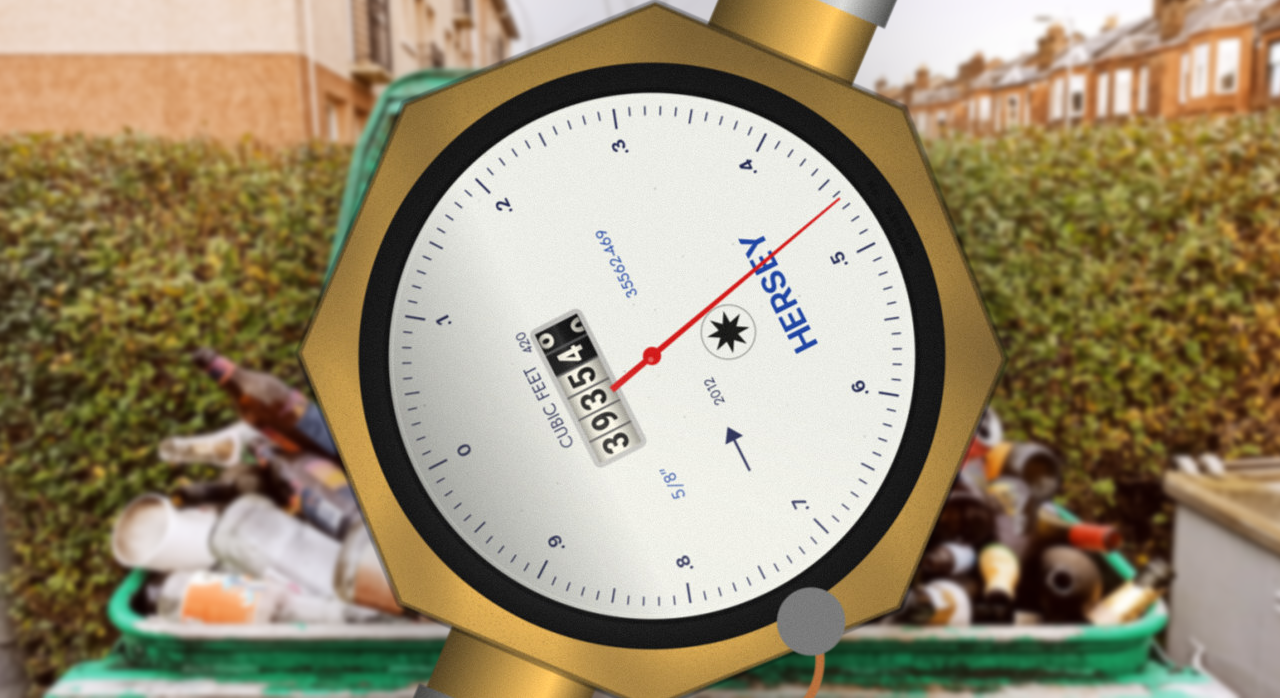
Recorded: 393548.46 (ft³)
